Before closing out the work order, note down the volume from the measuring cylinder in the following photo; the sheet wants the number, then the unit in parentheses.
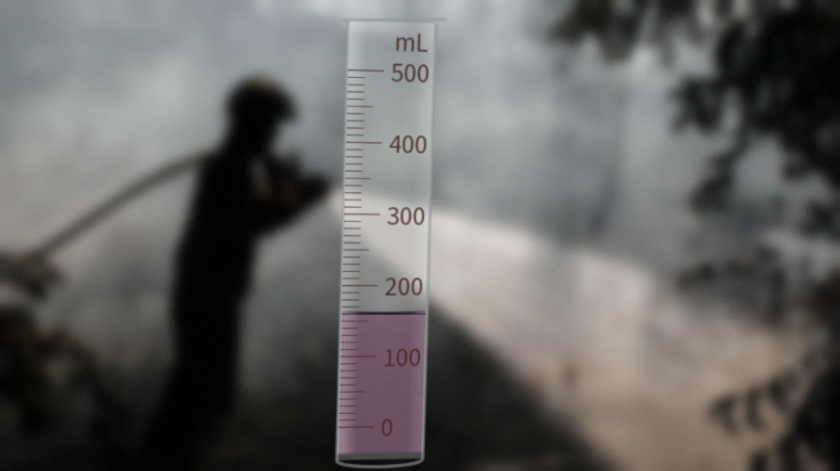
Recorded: 160 (mL)
